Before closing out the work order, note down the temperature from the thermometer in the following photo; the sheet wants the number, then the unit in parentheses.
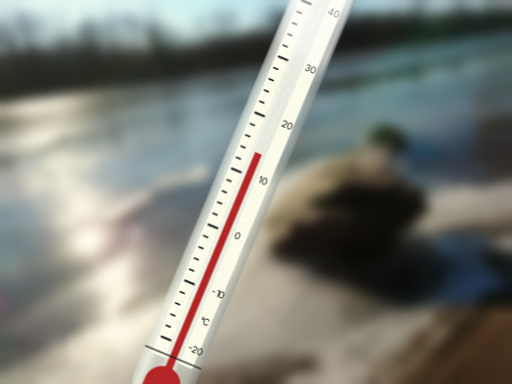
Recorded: 14 (°C)
